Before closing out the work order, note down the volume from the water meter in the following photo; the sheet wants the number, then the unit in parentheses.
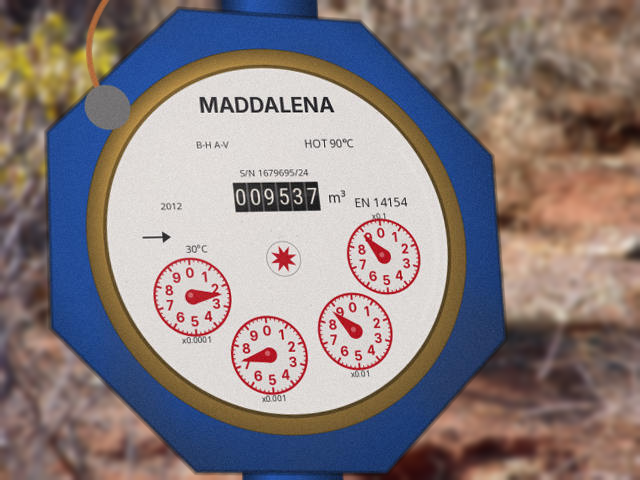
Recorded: 9537.8872 (m³)
